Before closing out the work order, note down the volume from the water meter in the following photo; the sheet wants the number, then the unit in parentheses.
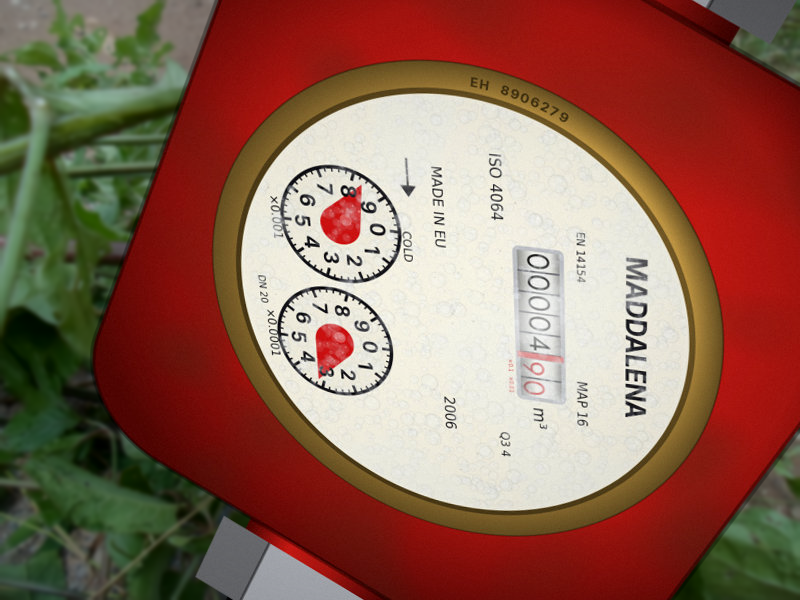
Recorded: 4.8983 (m³)
